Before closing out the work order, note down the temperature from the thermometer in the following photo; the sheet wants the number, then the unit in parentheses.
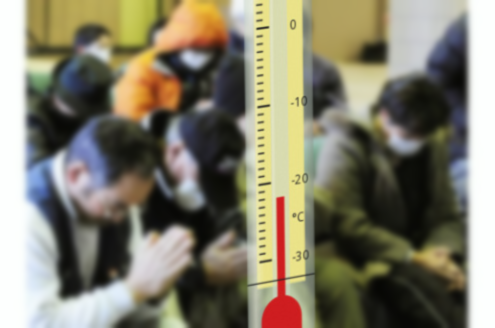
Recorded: -22 (°C)
